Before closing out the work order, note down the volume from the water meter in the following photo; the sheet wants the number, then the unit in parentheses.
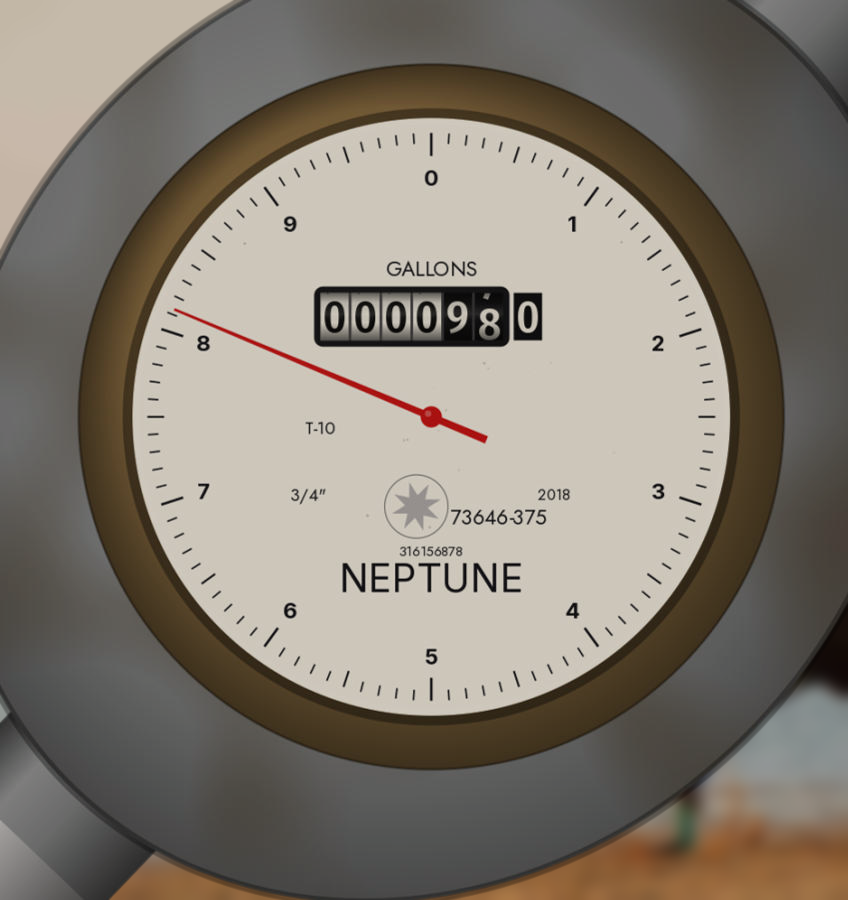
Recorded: 978.1 (gal)
